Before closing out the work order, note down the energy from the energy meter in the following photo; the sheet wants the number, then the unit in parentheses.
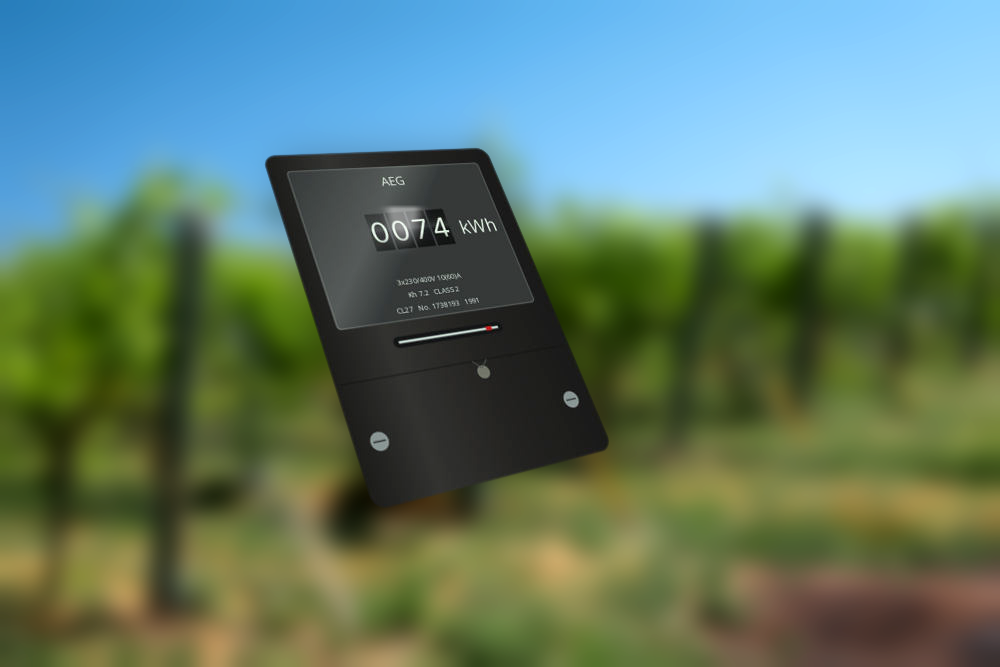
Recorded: 74 (kWh)
